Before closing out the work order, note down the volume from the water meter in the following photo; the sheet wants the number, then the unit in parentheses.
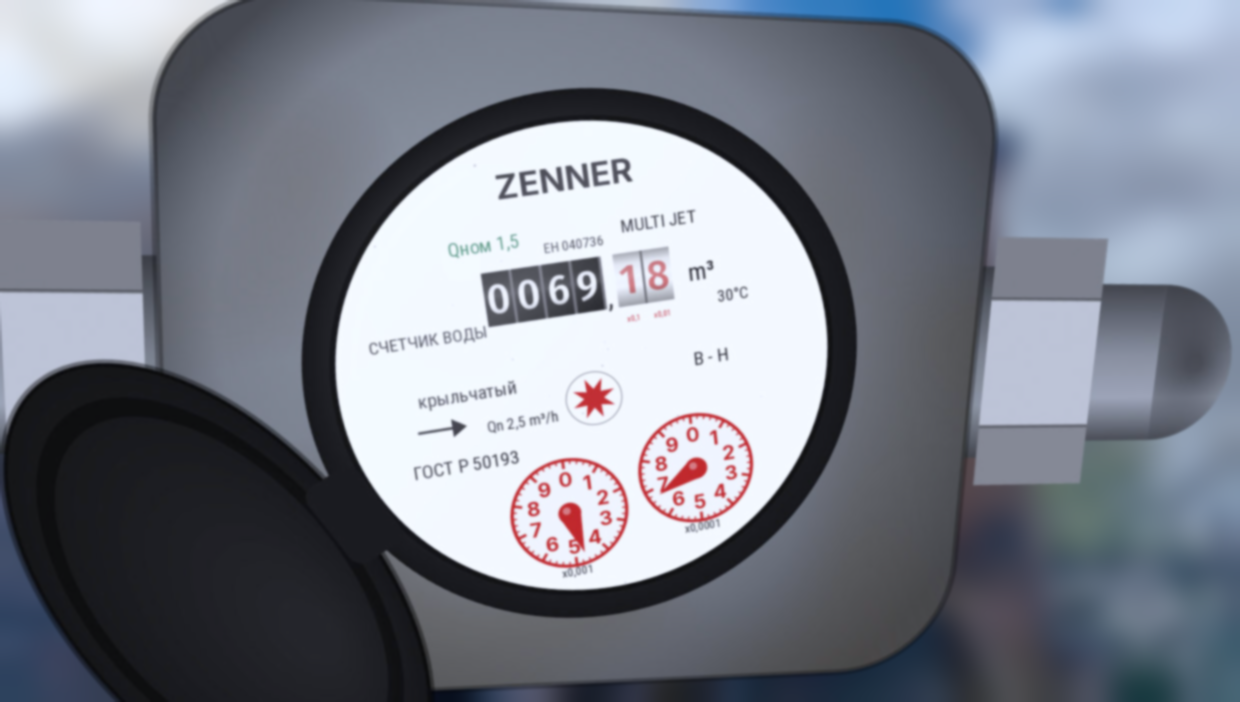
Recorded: 69.1846 (m³)
